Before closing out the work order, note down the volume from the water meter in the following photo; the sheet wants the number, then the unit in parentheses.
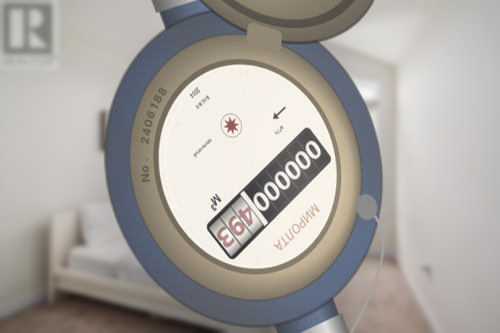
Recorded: 0.493 (m³)
